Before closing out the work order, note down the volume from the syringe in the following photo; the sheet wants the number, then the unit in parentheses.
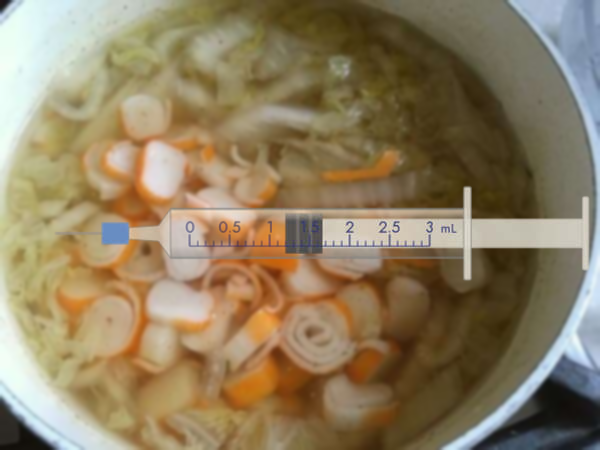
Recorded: 1.2 (mL)
